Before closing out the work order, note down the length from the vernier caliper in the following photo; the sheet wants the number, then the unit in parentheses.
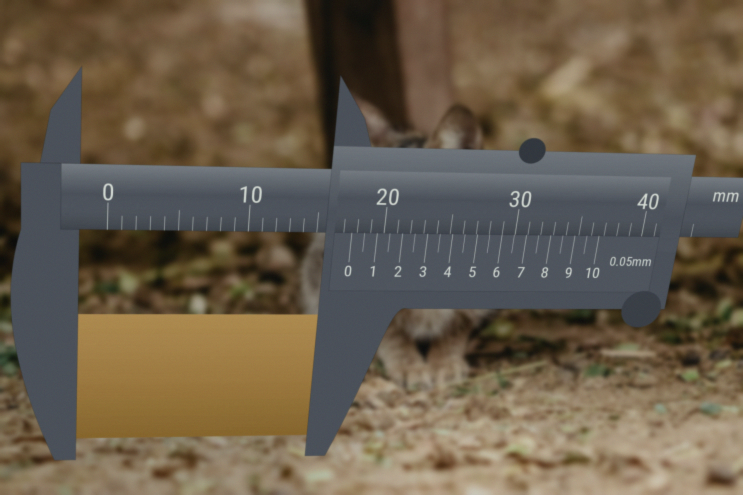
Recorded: 17.6 (mm)
